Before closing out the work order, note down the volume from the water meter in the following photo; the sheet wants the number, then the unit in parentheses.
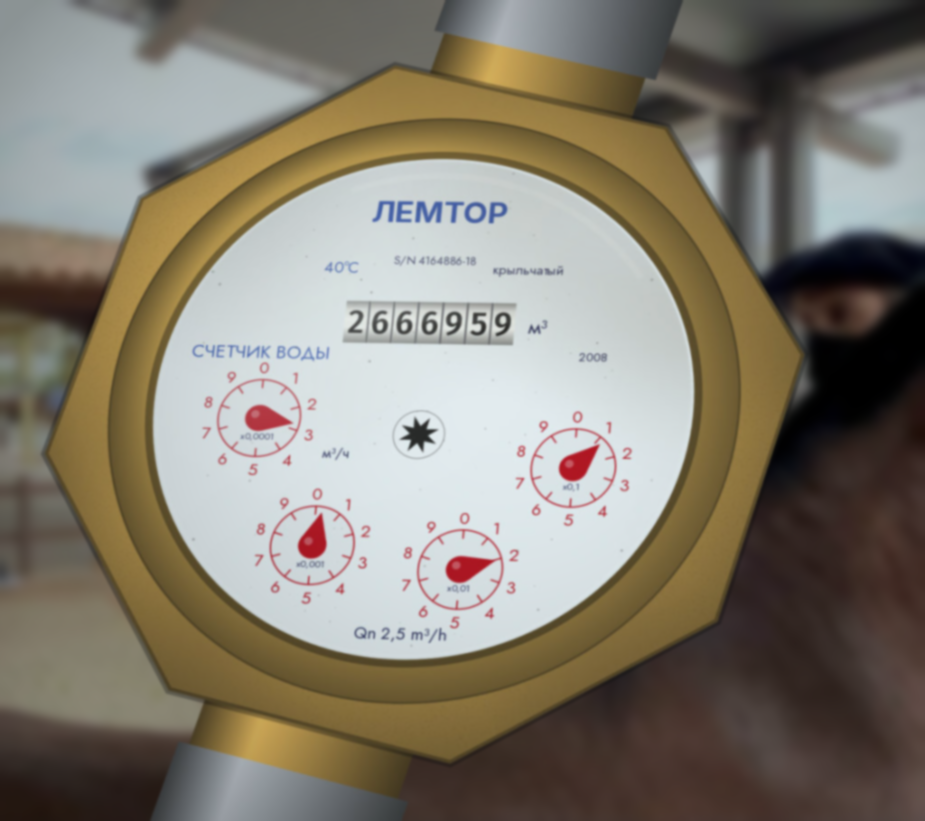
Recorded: 2666959.1202 (m³)
